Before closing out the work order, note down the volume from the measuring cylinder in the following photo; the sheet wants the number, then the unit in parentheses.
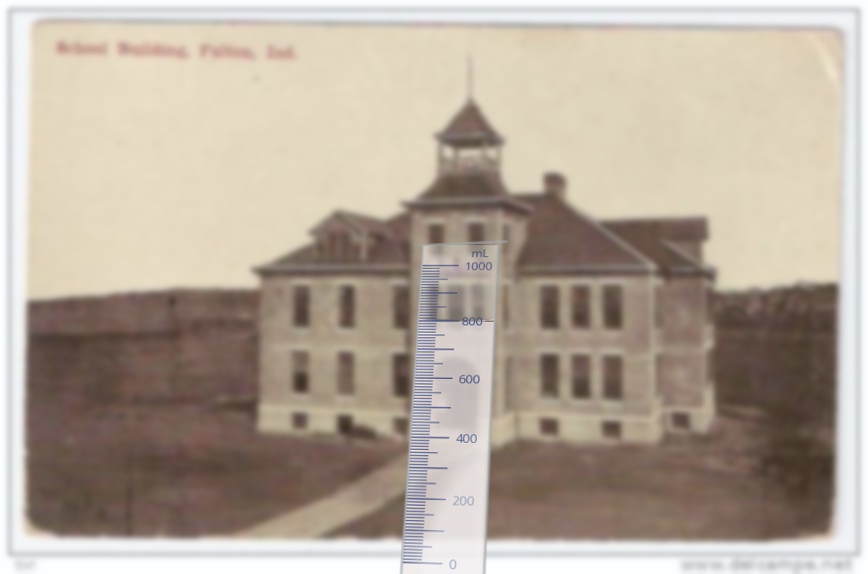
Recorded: 800 (mL)
